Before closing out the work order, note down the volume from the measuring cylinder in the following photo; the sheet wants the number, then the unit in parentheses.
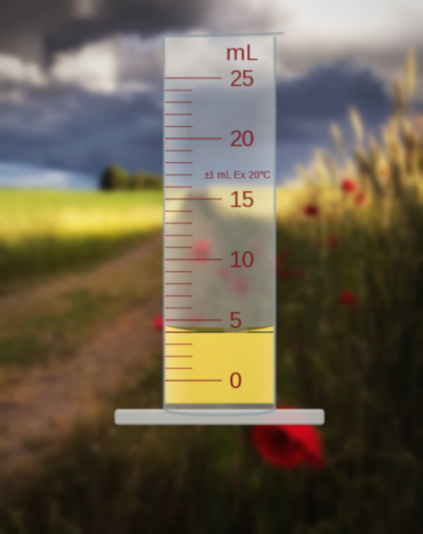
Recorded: 4 (mL)
